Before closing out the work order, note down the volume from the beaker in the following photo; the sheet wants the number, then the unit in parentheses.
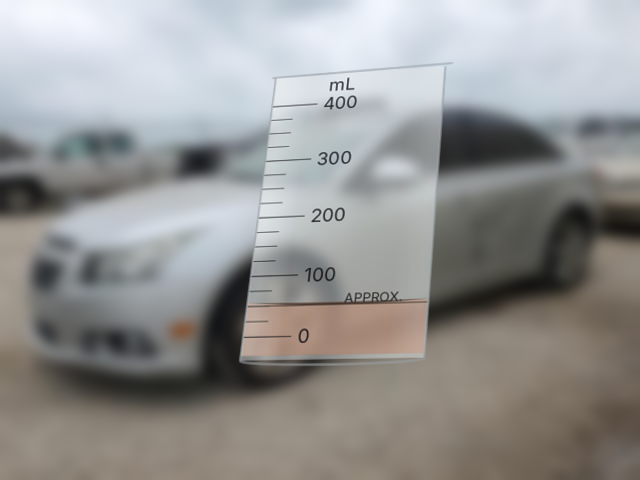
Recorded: 50 (mL)
